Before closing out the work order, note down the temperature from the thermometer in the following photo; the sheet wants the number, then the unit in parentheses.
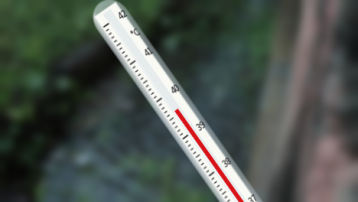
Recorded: 39.6 (°C)
